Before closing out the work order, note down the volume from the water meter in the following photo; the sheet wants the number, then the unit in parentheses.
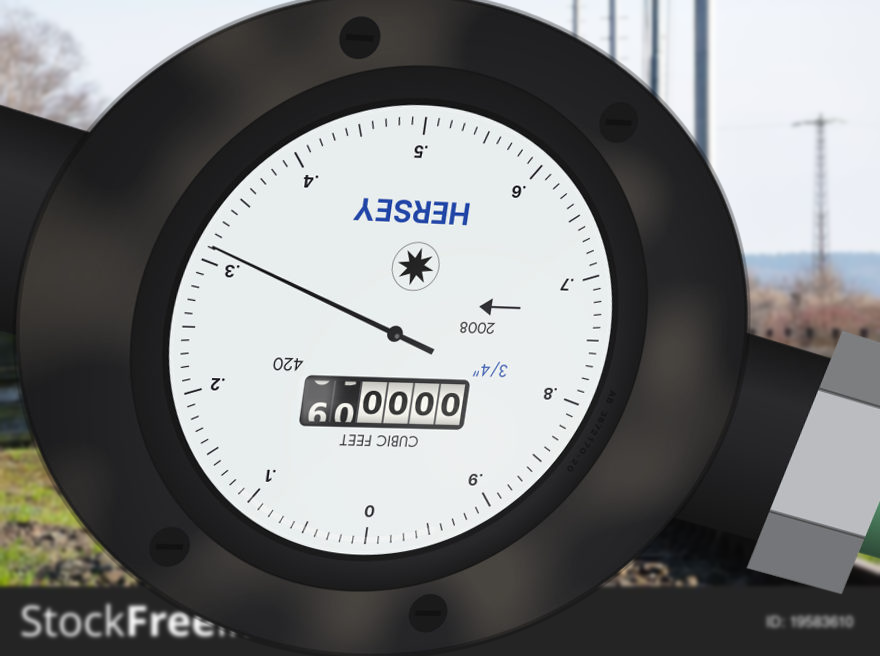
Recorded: 9.31 (ft³)
